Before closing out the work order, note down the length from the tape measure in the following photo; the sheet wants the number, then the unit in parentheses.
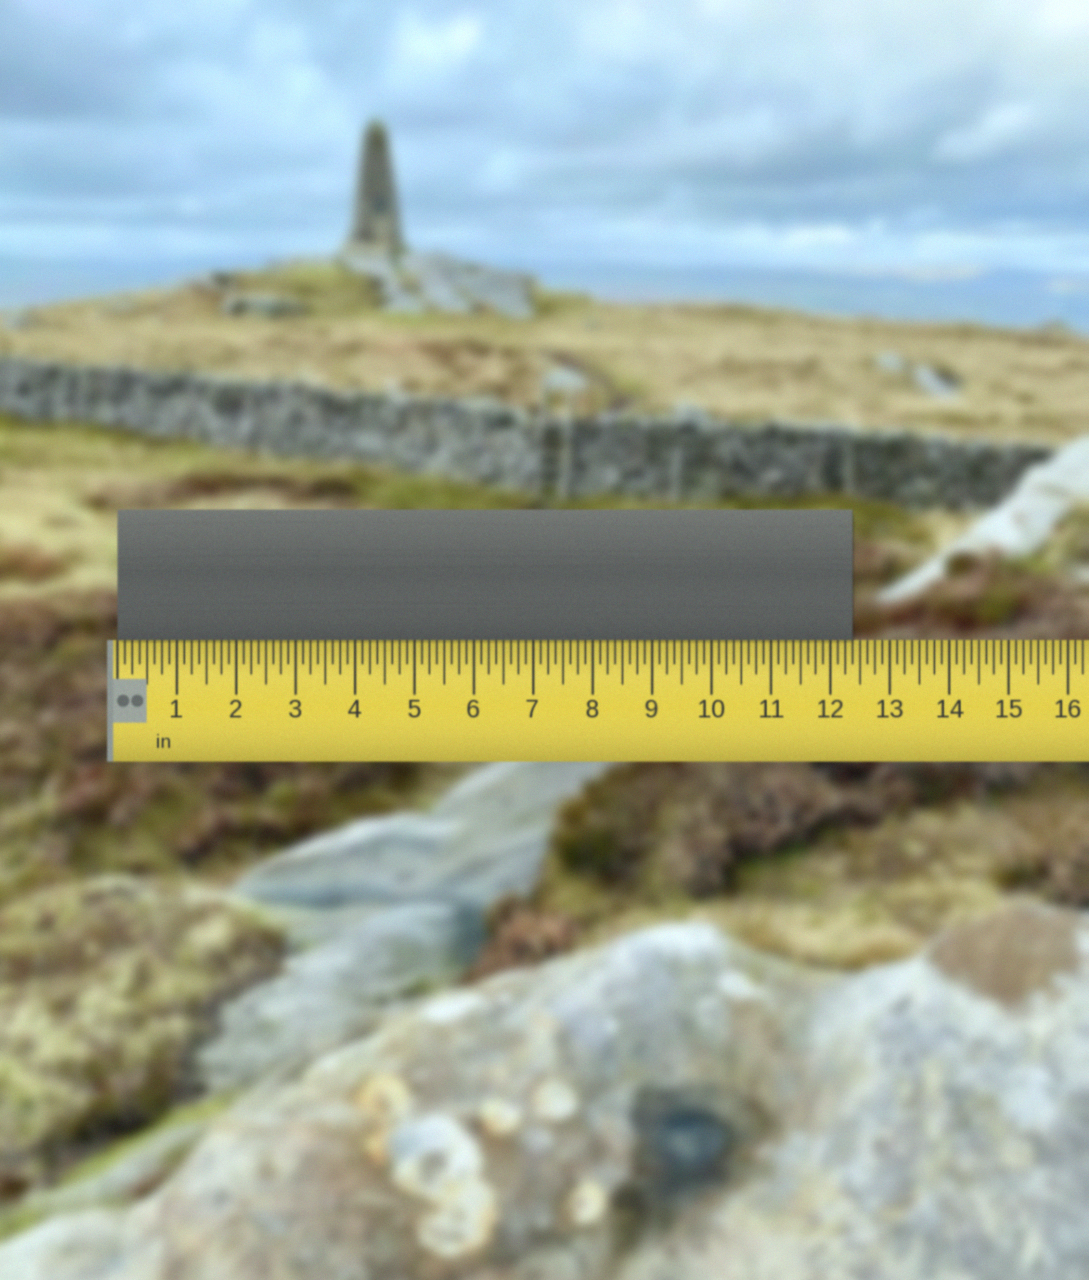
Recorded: 12.375 (in)
